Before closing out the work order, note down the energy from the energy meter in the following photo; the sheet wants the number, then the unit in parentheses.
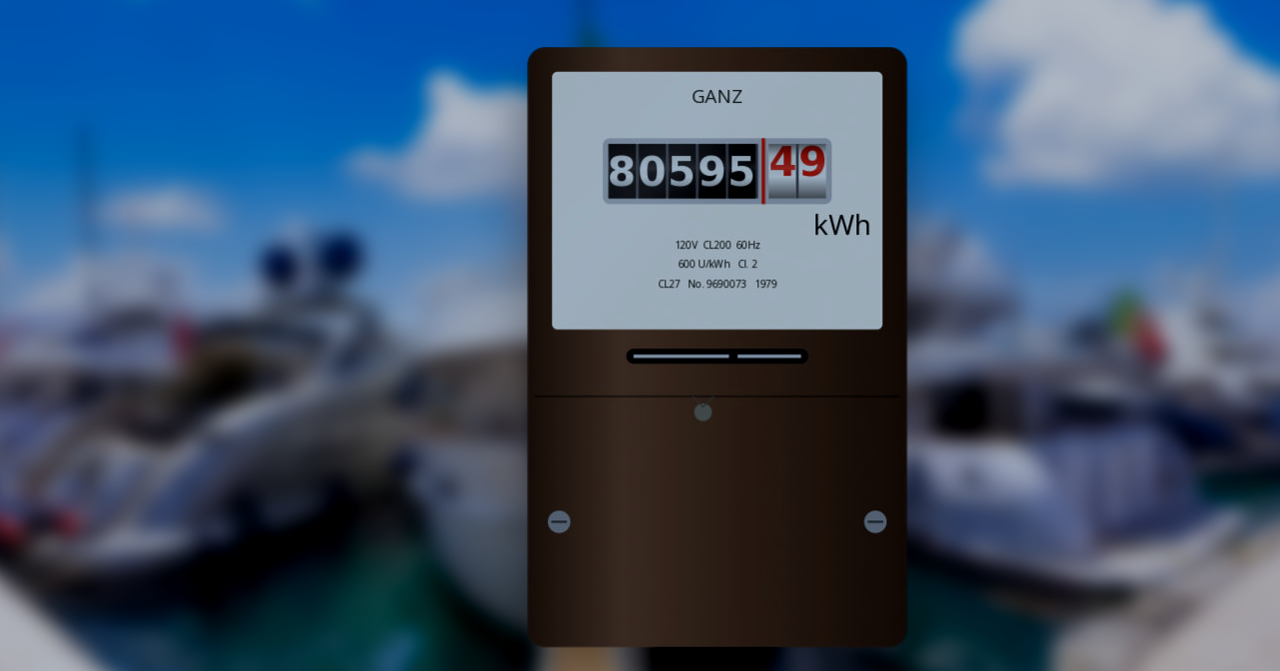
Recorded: 80595.49 (kWh)
